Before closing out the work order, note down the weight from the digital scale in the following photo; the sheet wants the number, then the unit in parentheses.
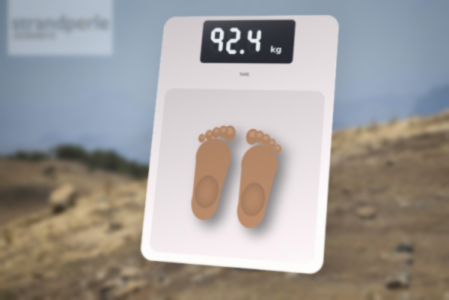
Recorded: 92.4 (kg)
